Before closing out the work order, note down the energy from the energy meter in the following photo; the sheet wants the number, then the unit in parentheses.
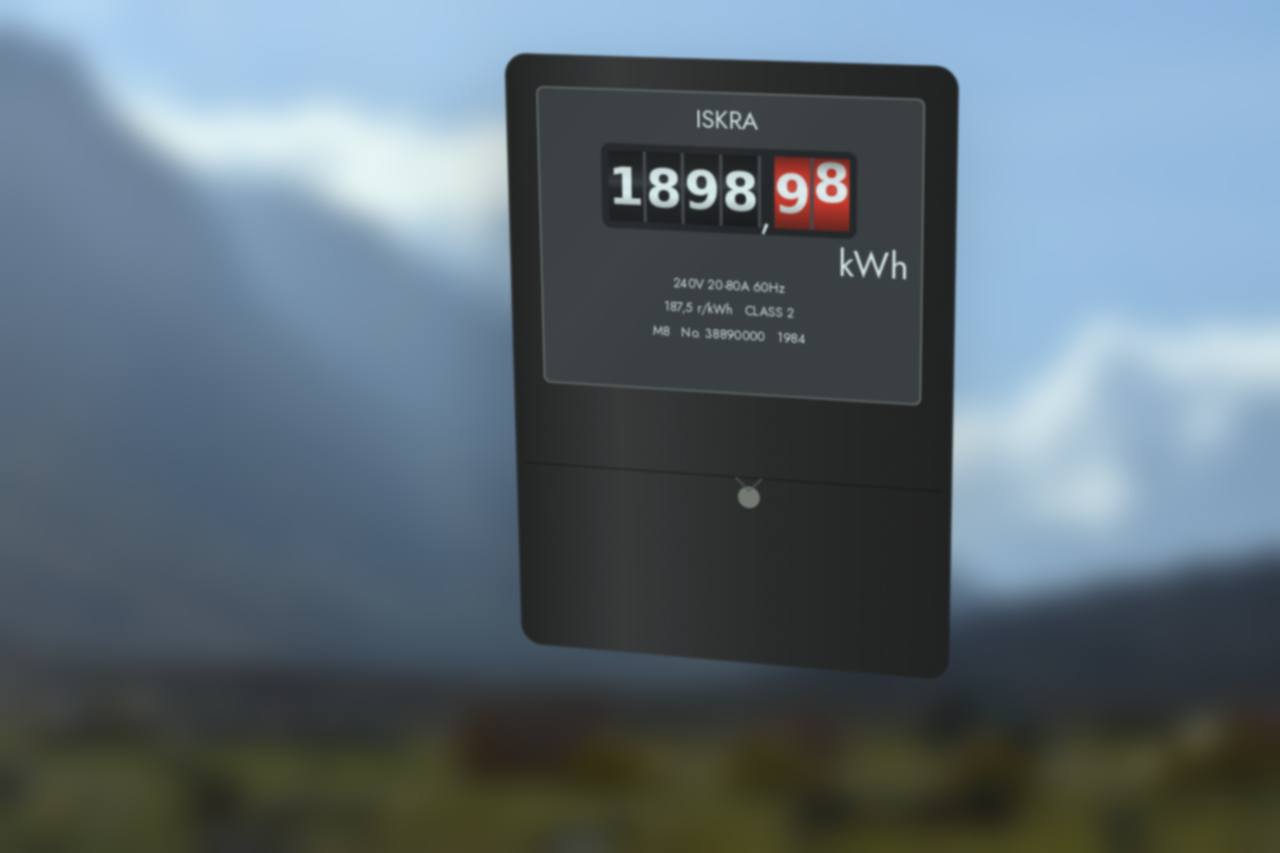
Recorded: 1898.98 (kWh)
